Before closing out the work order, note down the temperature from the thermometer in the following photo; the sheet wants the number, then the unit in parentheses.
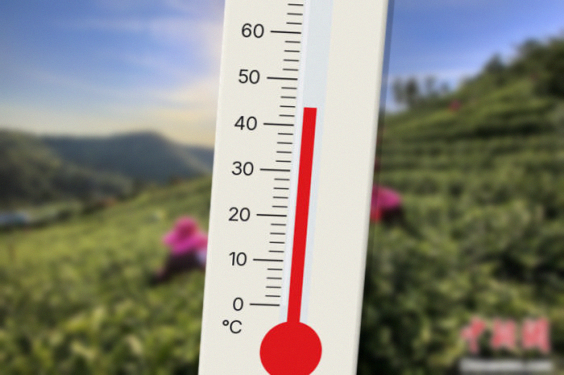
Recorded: 44 (°C)
